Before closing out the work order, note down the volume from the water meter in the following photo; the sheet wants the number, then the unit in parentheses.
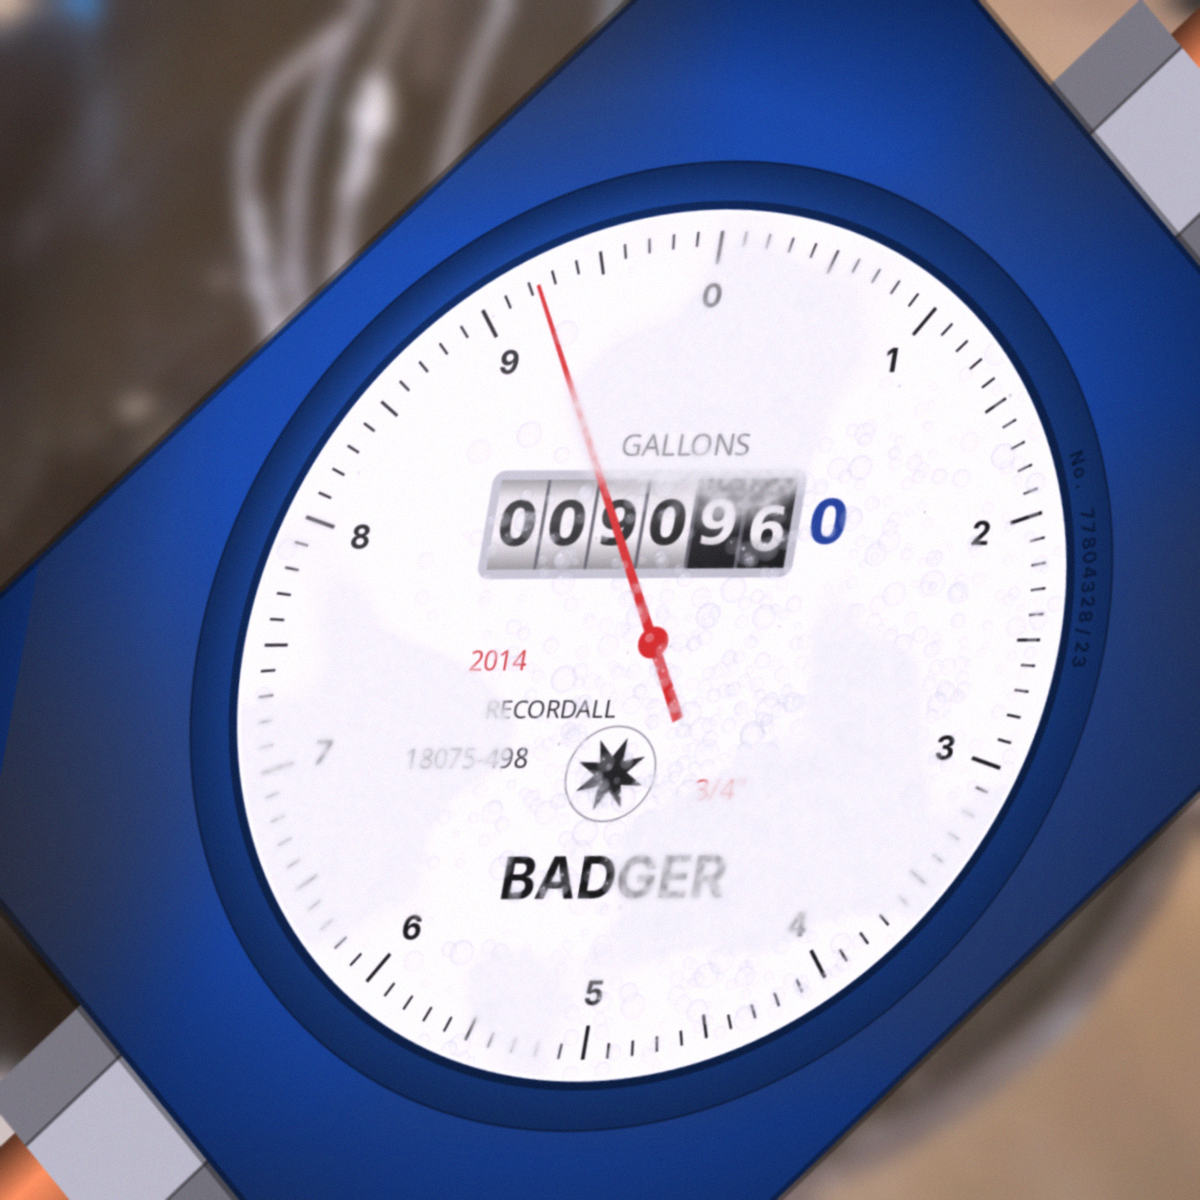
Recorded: 90959.2 (gal)
